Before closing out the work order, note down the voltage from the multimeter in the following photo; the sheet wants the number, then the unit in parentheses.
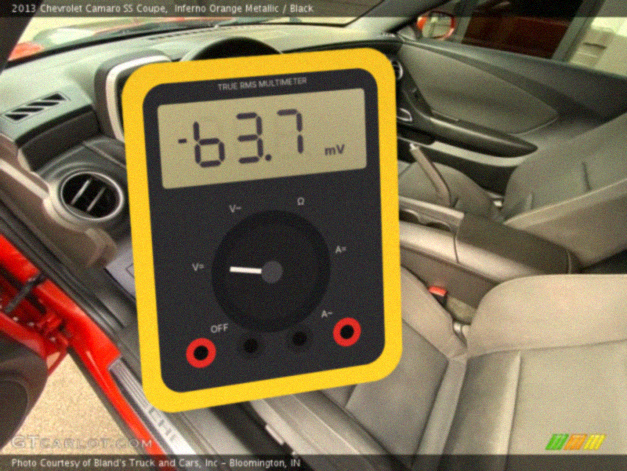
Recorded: -63.7 (mV)
